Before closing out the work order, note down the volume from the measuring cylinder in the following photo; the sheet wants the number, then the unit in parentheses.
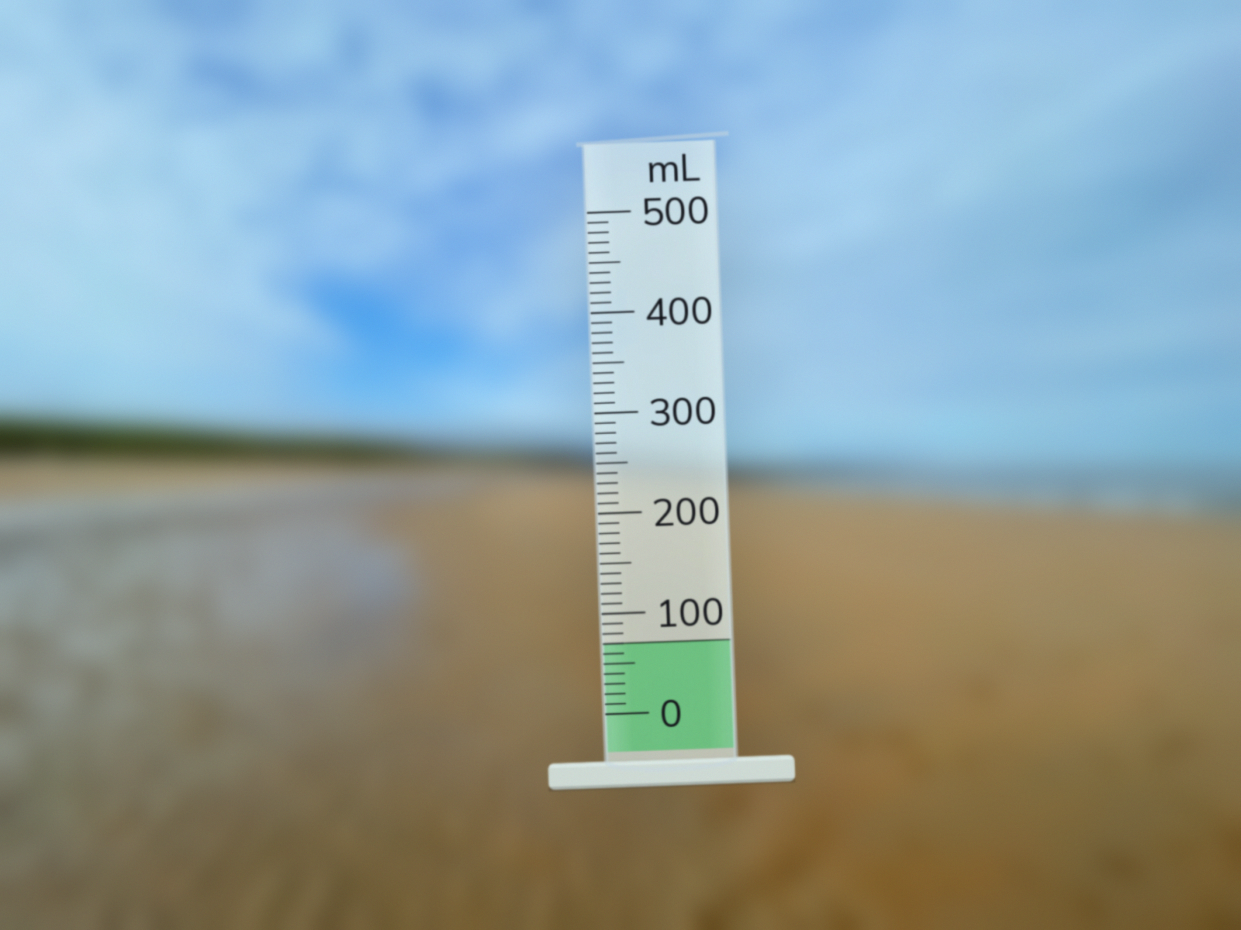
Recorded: 70 (mL)
